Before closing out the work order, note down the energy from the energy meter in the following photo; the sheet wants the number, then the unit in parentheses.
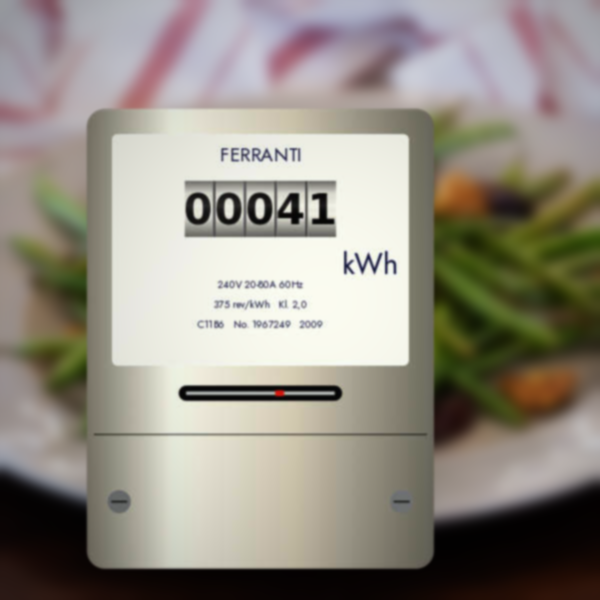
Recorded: 41 (kWh)
